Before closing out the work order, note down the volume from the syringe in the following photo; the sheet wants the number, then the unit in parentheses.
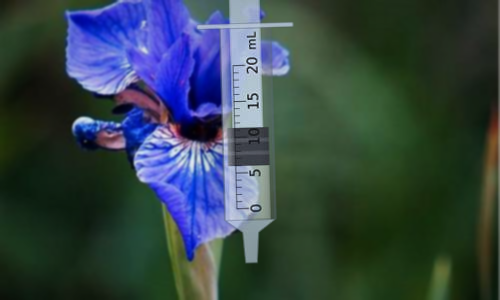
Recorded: 6 (mL)
